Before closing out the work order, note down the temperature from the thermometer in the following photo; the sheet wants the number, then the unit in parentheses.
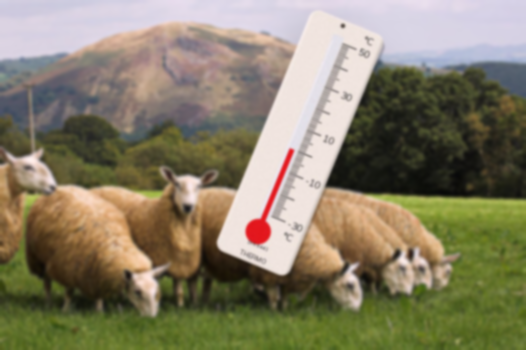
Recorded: 0 (°C)
